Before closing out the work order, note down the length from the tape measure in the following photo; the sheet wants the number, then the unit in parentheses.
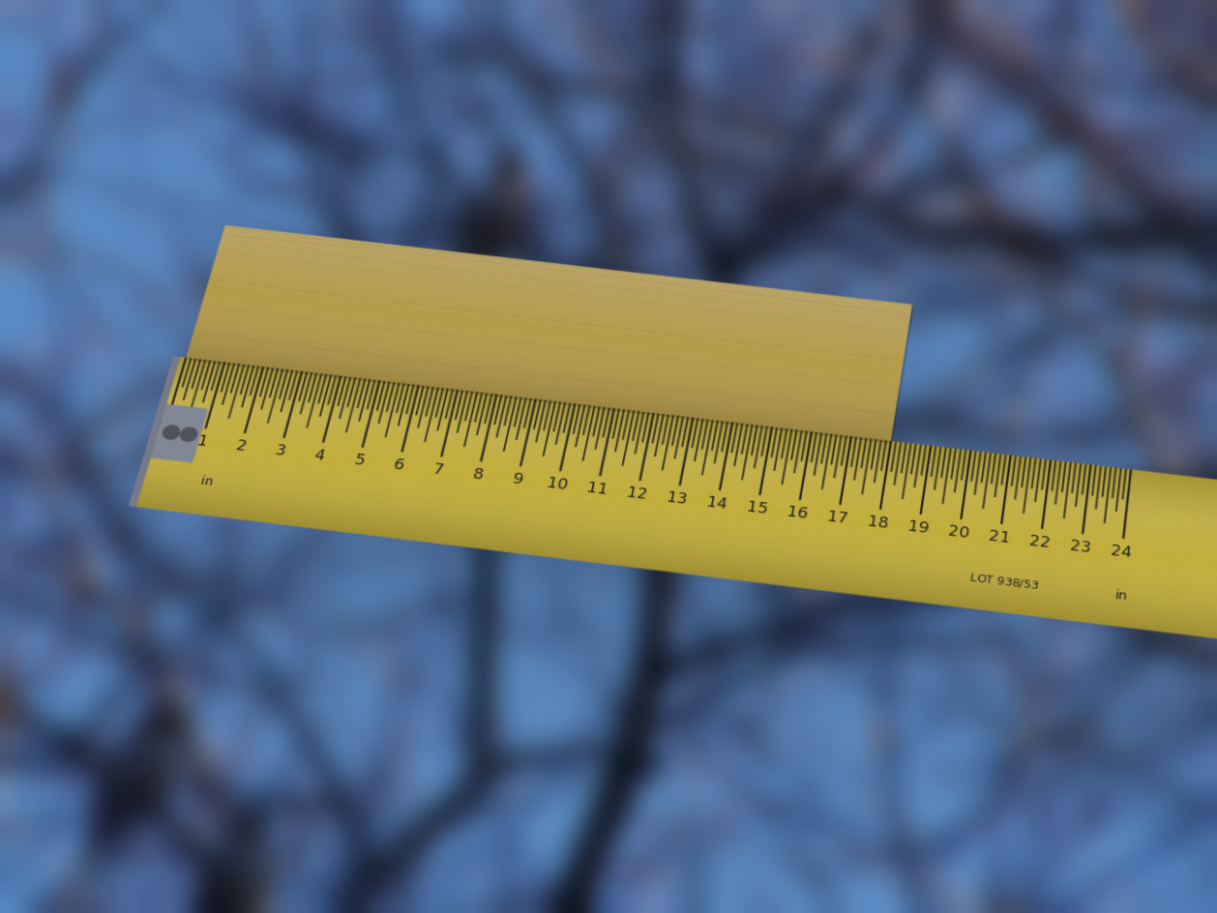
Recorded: 18 (in)
